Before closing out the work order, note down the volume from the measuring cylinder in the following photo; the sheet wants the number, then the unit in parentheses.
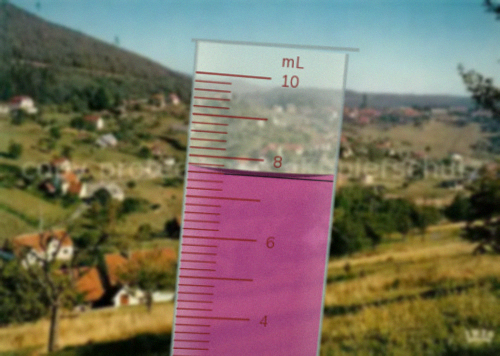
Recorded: 7.6 (mL)
